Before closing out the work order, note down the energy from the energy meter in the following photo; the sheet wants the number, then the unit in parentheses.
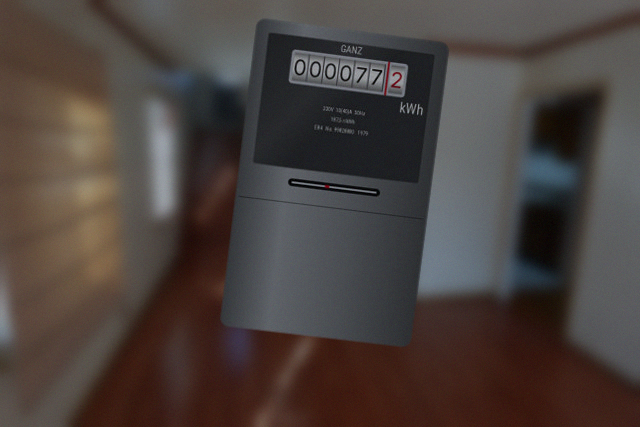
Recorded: 77.2 (kWh)
